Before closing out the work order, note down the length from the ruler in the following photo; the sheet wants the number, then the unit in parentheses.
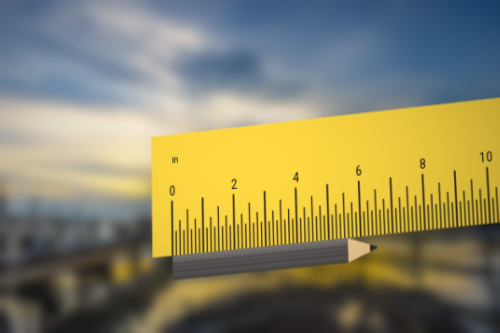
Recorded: 6.5 (in)
